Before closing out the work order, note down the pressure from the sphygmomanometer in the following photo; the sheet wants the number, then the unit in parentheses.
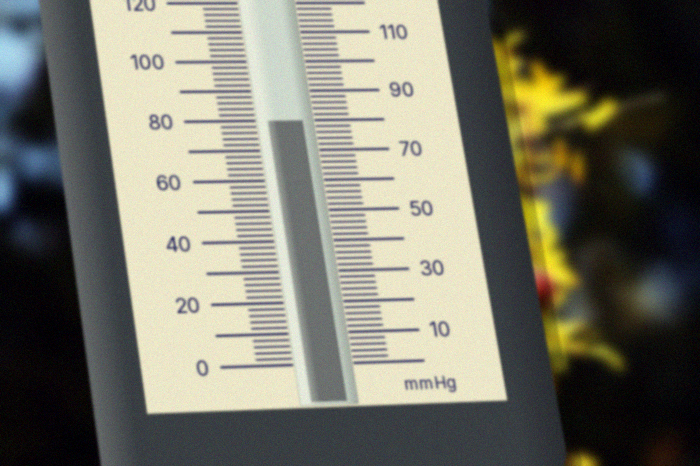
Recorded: 80 (mmHg)
